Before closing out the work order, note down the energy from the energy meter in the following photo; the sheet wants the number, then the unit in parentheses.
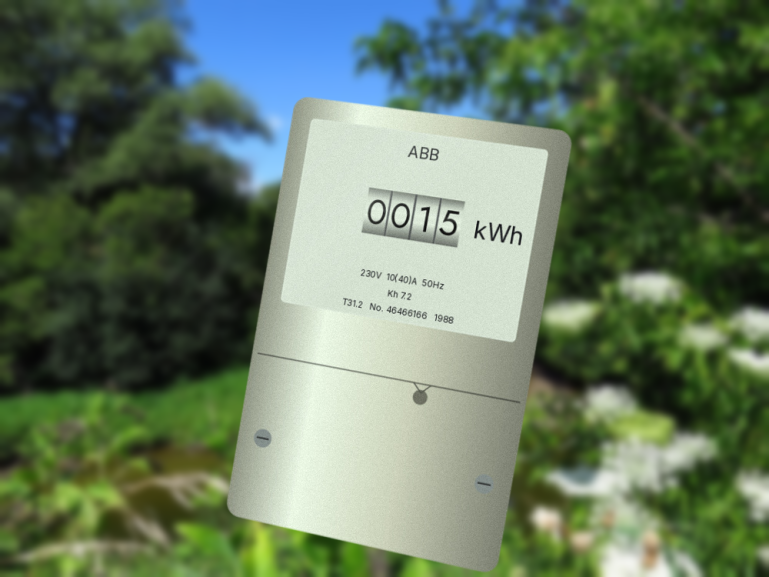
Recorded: 15 (kWh)
